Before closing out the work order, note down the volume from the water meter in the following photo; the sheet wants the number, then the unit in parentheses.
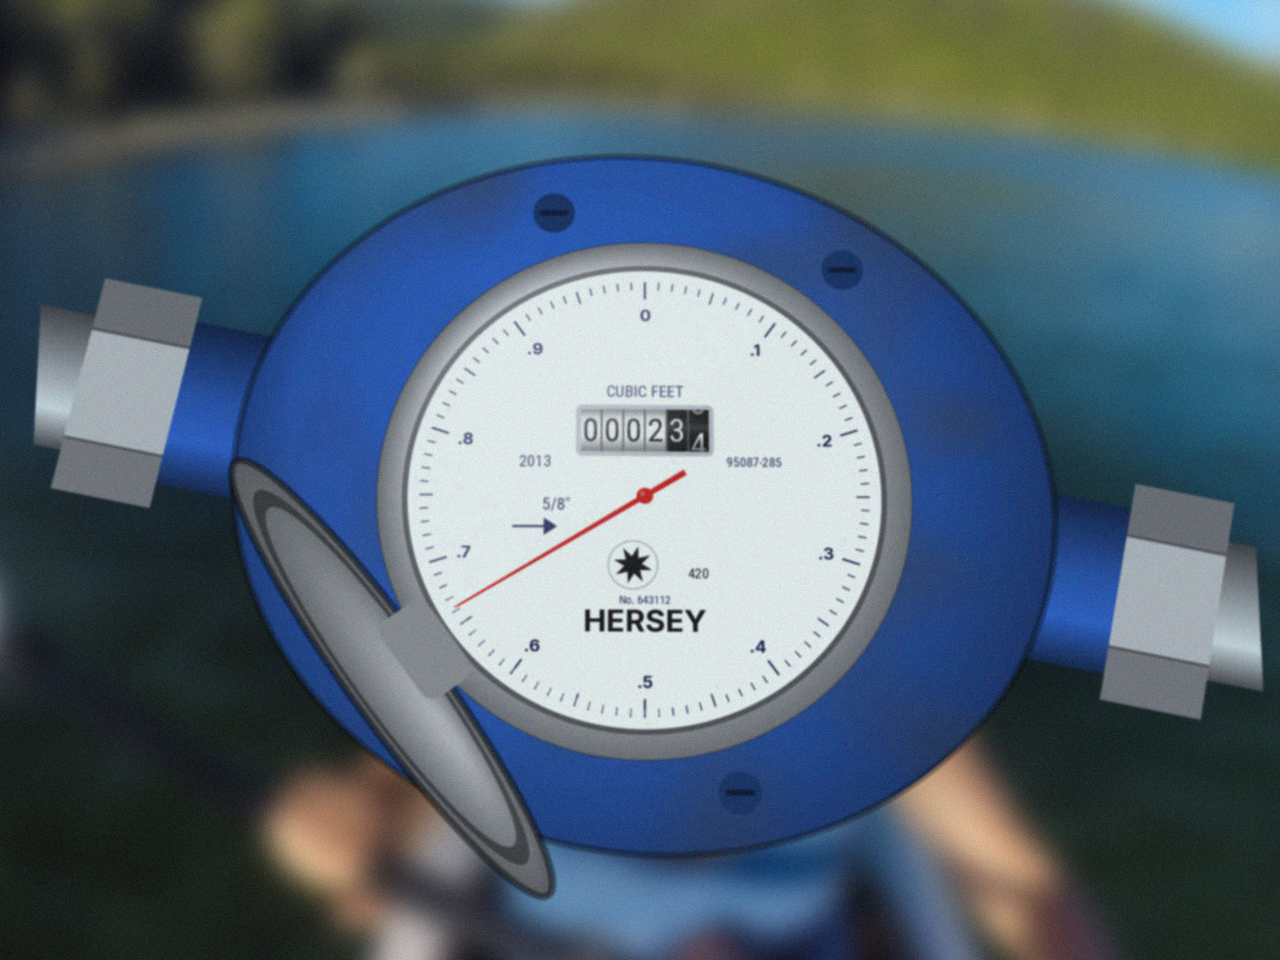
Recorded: 233.66 (ft³)
